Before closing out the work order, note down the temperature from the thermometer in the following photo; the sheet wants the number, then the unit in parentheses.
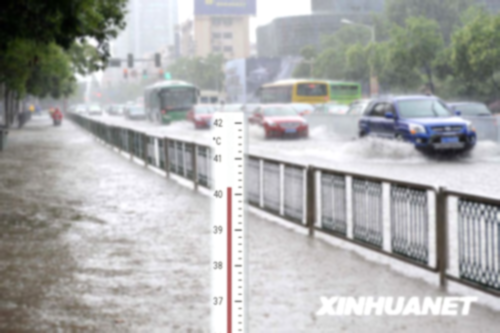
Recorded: 40.2 (°C)
